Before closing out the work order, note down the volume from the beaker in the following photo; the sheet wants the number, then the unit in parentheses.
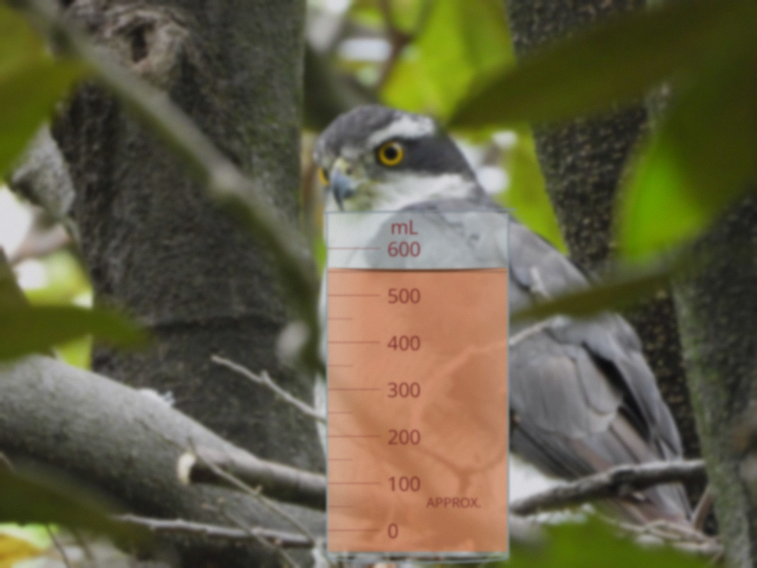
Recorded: 550 (mL)
